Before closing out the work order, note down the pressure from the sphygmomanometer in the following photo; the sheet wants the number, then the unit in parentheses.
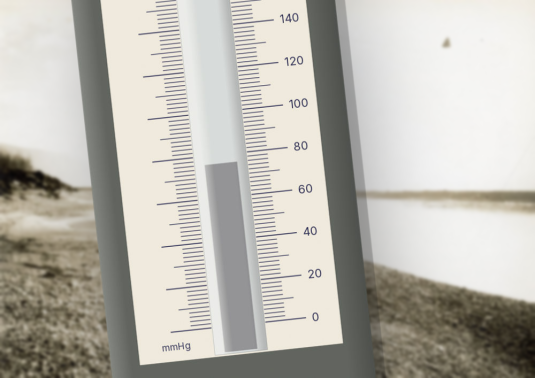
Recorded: 76 (mmHg)
